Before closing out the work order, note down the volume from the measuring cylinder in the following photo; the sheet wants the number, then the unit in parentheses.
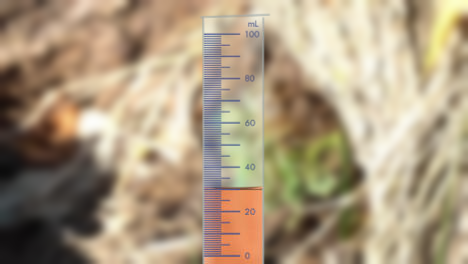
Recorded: 30 (mL)
